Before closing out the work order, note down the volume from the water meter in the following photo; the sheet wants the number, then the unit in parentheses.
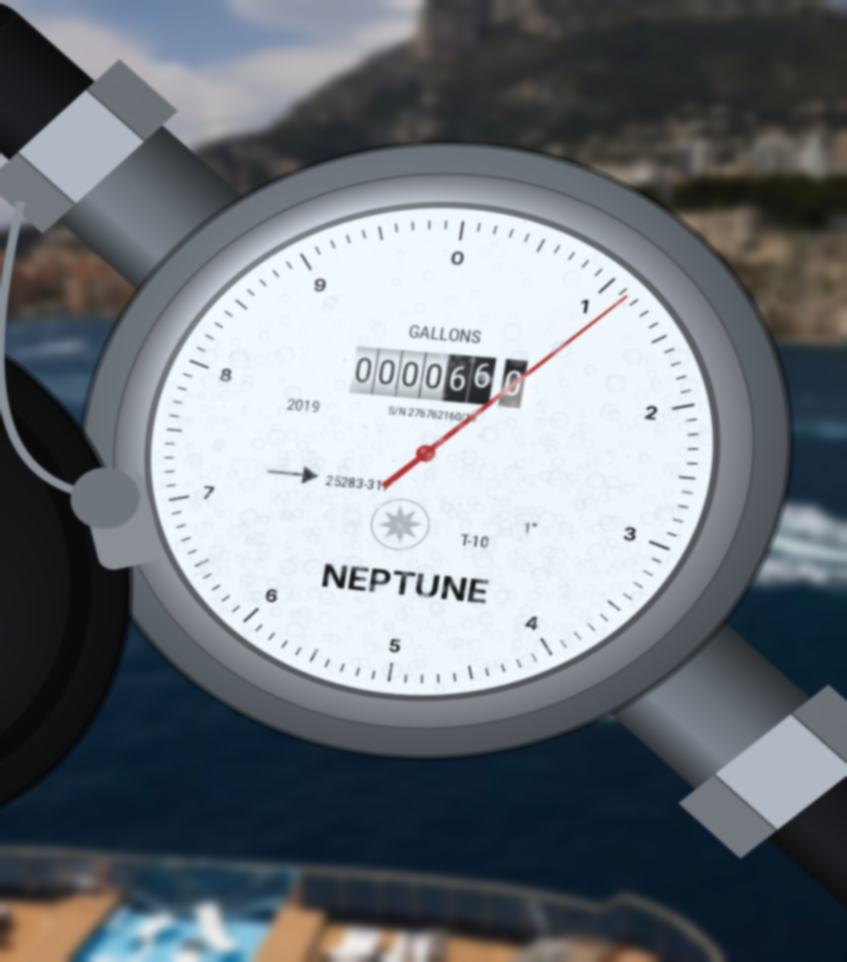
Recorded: 661.1 (gal)
